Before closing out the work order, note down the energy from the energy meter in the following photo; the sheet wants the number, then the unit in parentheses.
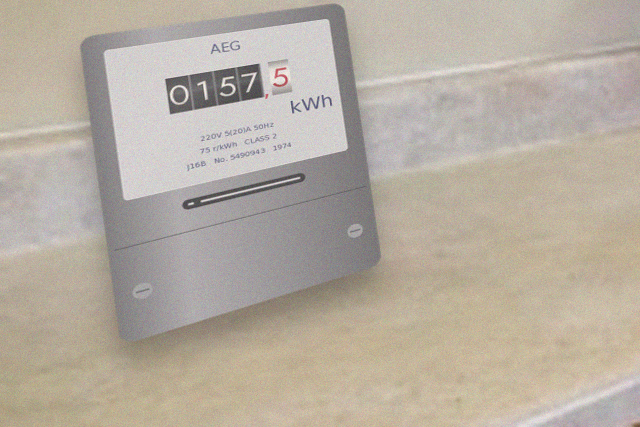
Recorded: 157.5 (kWh)
